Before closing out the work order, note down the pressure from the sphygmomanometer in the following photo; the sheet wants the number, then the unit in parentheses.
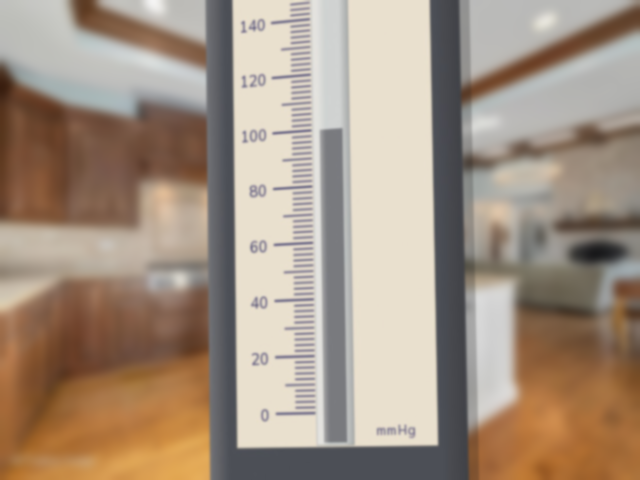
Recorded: 100 (mmHg)
